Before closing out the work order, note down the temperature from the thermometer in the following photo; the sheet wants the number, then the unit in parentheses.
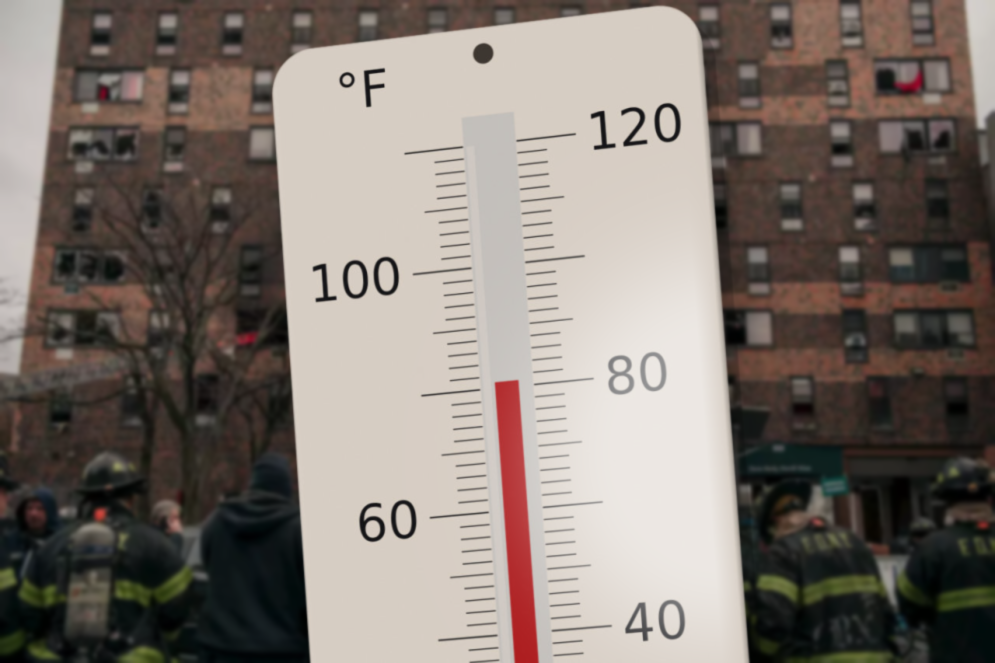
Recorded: 81 (°F)
